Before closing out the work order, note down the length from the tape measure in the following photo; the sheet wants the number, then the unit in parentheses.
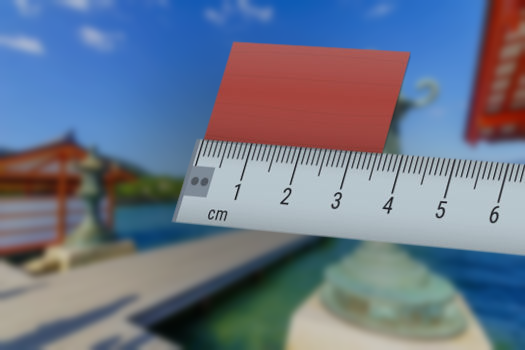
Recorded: 3.6 (cm)
